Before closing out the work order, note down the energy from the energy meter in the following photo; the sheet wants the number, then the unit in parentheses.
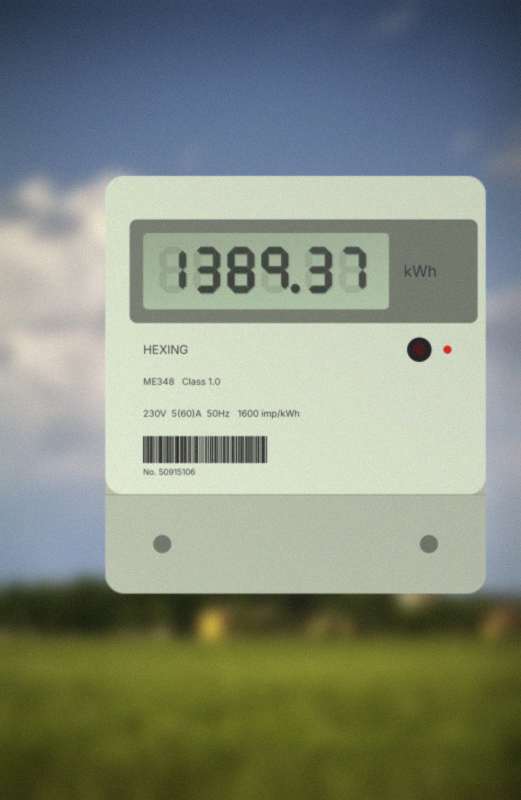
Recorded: 1389.37 (kWh)
